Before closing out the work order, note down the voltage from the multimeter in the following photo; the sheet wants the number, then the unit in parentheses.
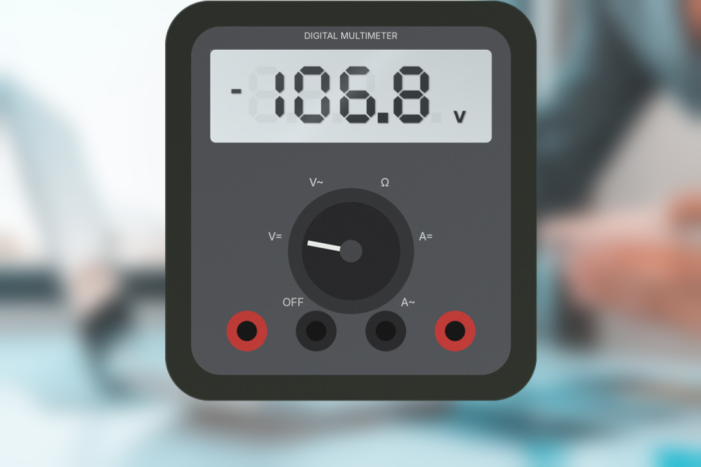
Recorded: -106.8 (V)
